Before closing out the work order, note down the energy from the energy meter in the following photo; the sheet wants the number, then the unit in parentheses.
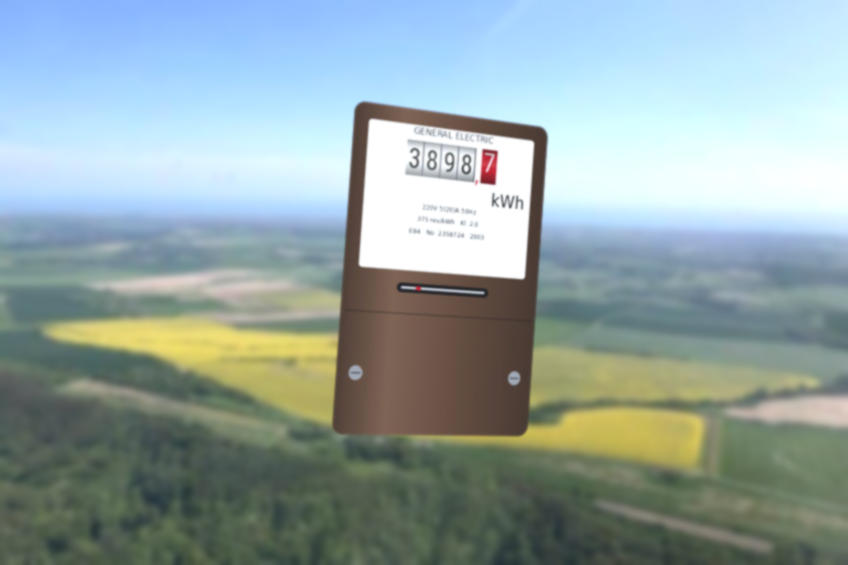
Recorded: 3898.7 (kWh)
